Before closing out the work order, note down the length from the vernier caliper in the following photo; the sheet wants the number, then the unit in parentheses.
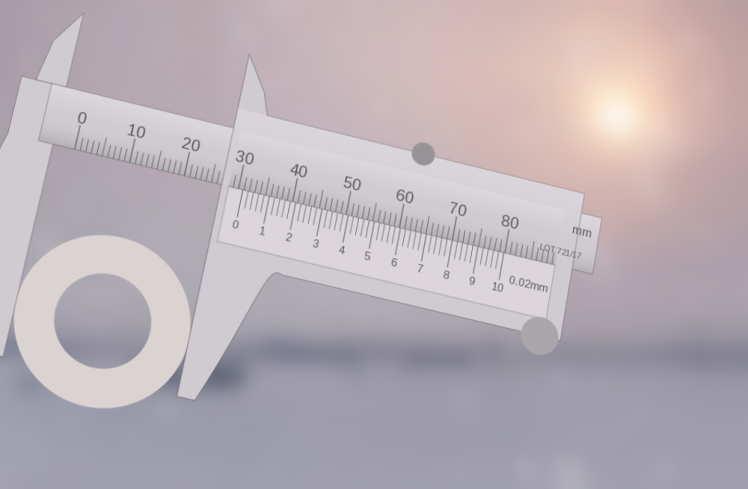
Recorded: 30.8 (mm)
